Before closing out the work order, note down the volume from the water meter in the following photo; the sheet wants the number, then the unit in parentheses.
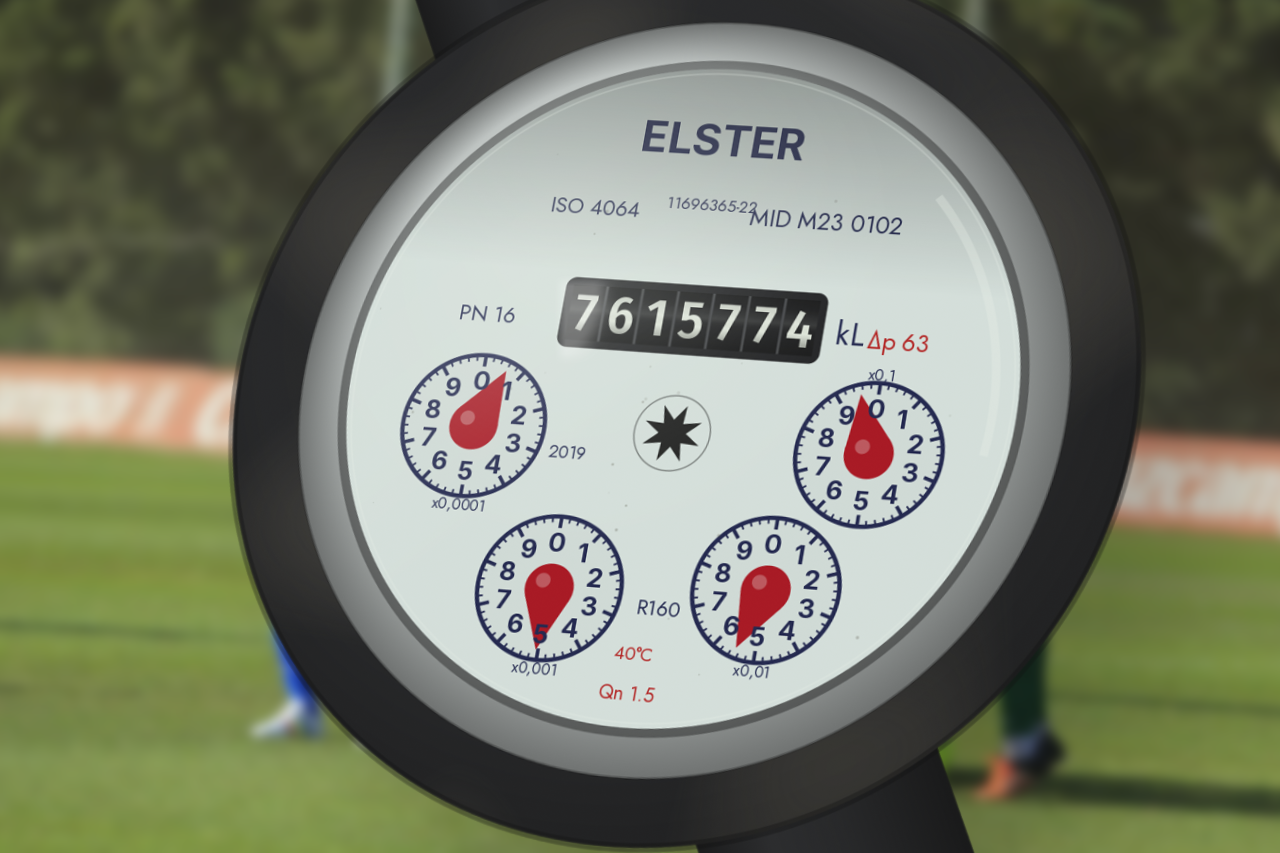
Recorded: 7615773.9550 (kL)
